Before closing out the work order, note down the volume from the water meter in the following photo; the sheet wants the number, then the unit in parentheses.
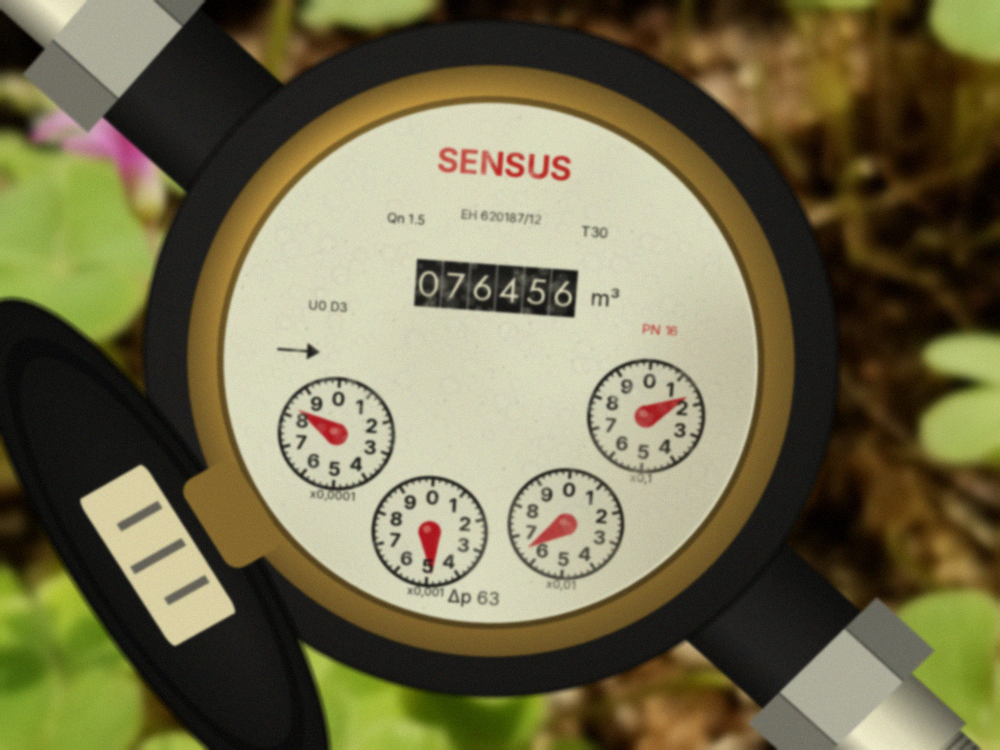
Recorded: 76456.1648 (m³)
